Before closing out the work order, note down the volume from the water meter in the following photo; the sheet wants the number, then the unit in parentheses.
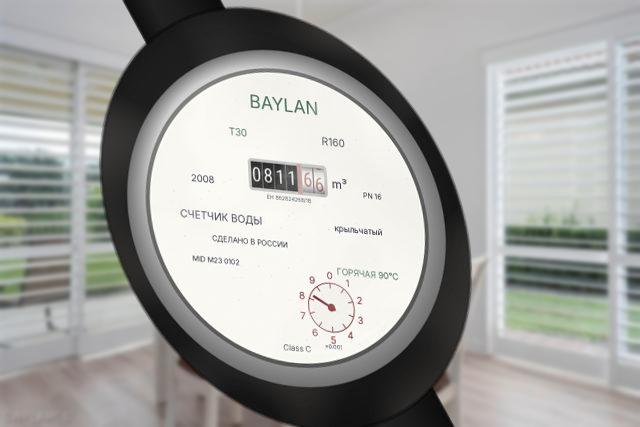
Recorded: 811.658 (m³)
